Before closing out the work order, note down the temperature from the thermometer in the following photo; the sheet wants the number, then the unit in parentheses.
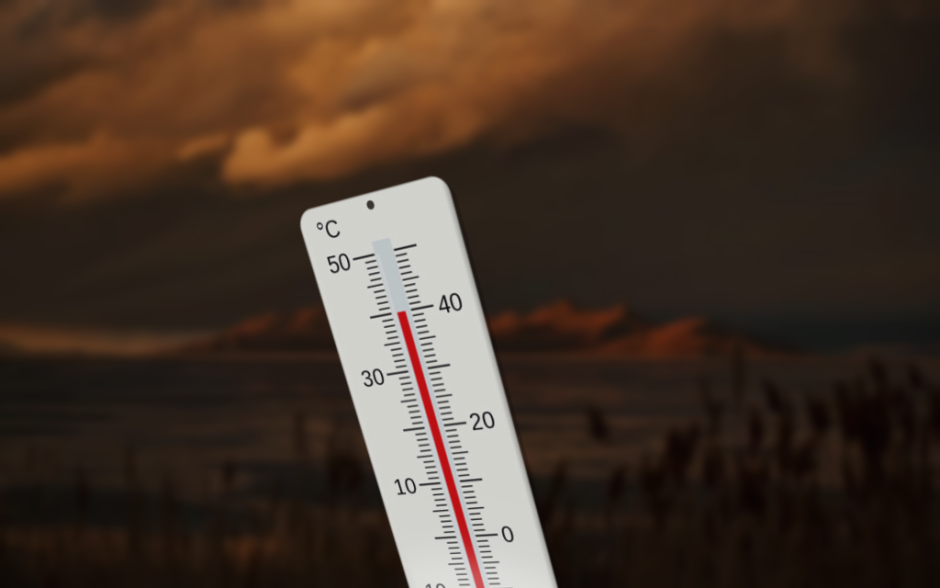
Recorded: 40 (°C)
